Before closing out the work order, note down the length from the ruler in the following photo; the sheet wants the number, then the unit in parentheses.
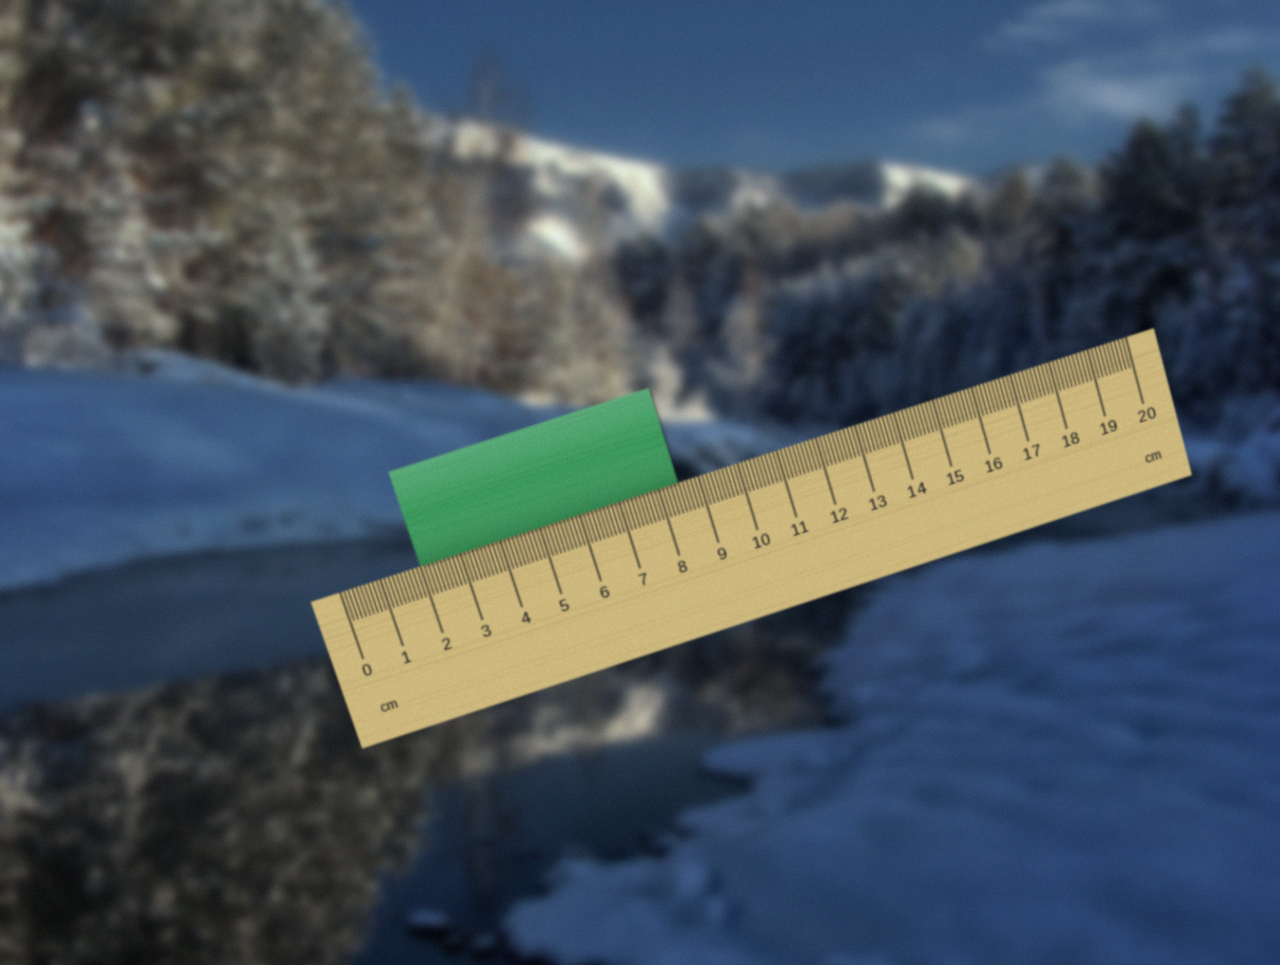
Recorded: 6.5 (cm)
